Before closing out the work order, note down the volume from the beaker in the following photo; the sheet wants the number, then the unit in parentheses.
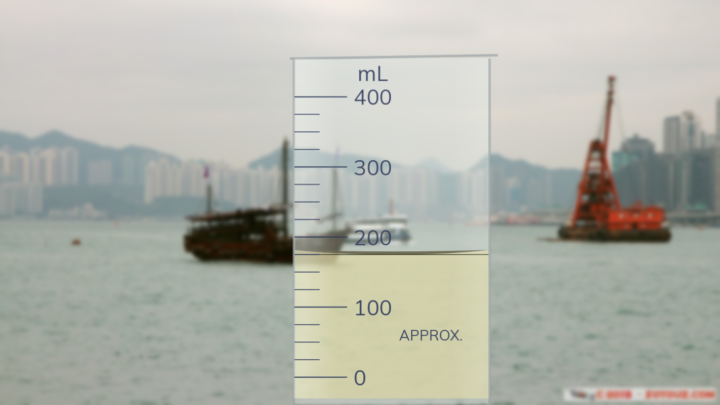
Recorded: 175 (mL)
